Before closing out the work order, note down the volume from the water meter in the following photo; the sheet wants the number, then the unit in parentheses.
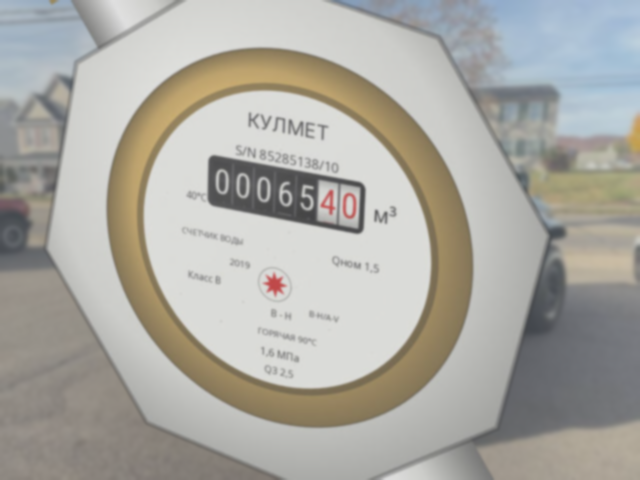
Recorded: 65.40 (m³)
